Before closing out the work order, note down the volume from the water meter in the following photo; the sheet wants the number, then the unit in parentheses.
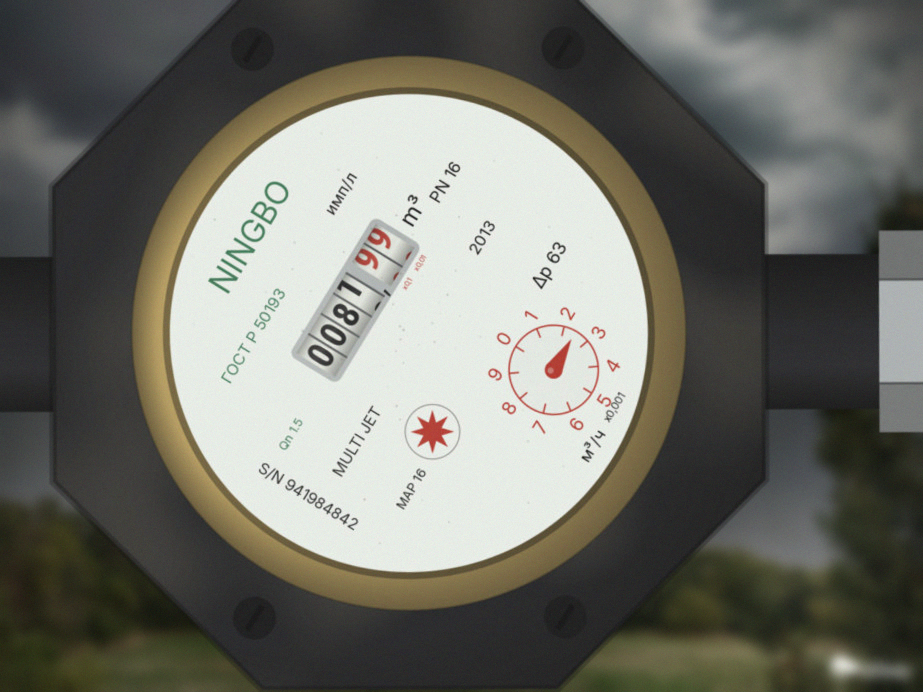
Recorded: 81.992 (m³)
